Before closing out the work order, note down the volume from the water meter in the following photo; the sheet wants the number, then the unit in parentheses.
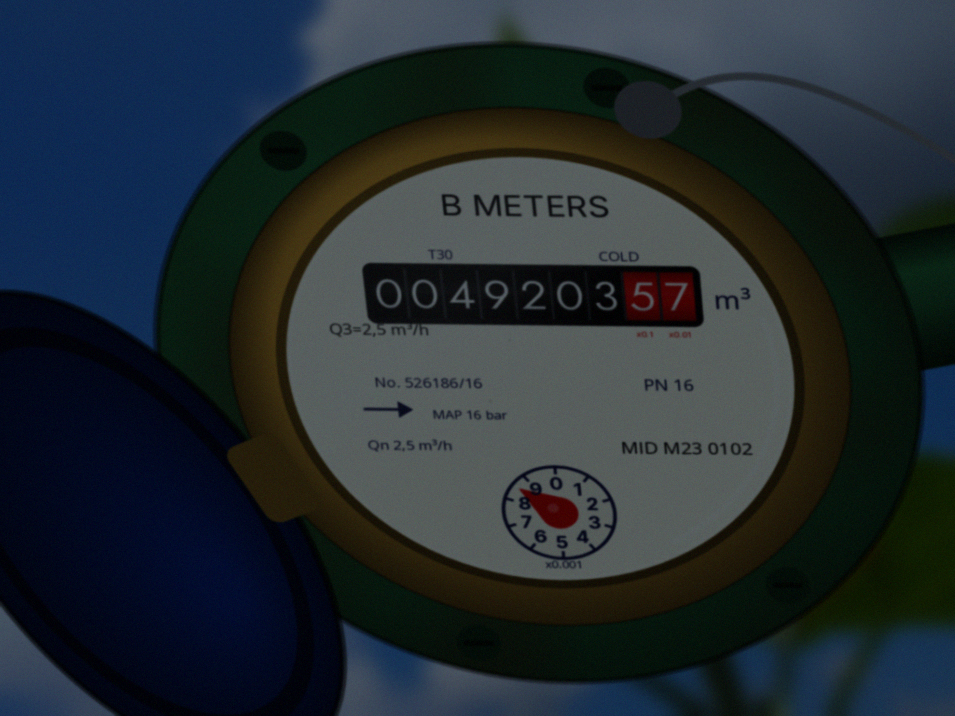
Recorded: 49203.578 (m³)
